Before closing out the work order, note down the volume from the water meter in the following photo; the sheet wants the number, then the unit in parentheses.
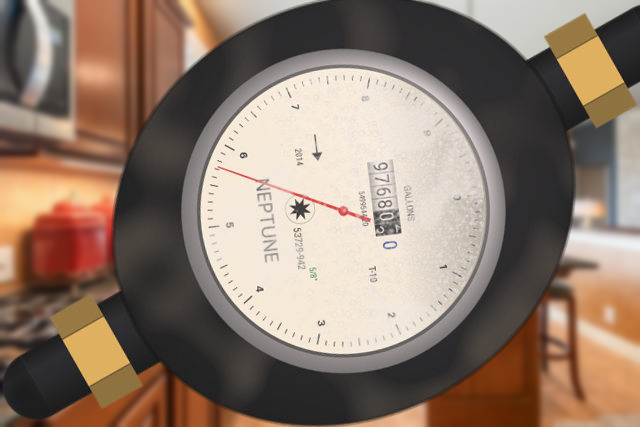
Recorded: 9768025.7 (gal)
